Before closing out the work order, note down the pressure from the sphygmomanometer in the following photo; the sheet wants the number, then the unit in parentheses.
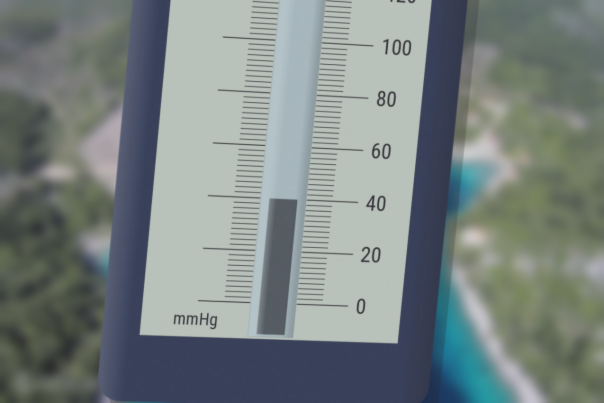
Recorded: 40 (mmHg)
